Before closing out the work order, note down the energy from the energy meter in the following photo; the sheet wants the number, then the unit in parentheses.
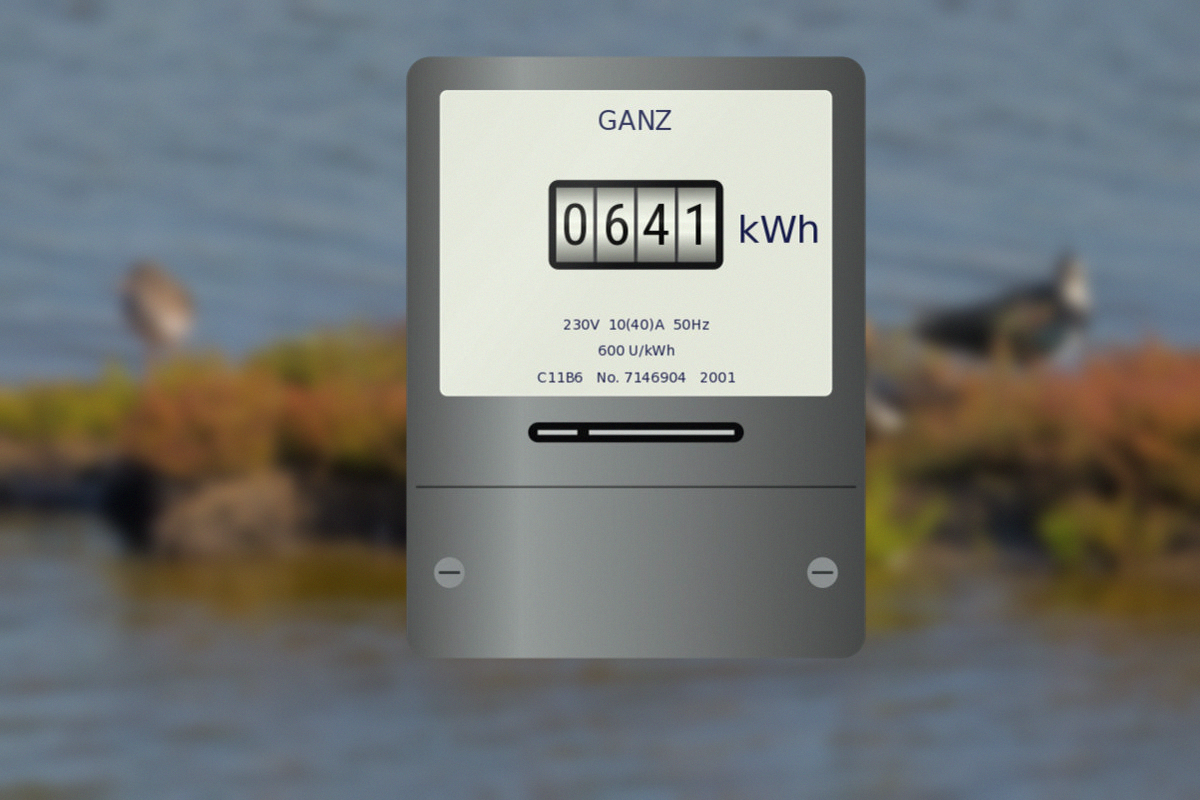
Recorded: 641 (kWh)
